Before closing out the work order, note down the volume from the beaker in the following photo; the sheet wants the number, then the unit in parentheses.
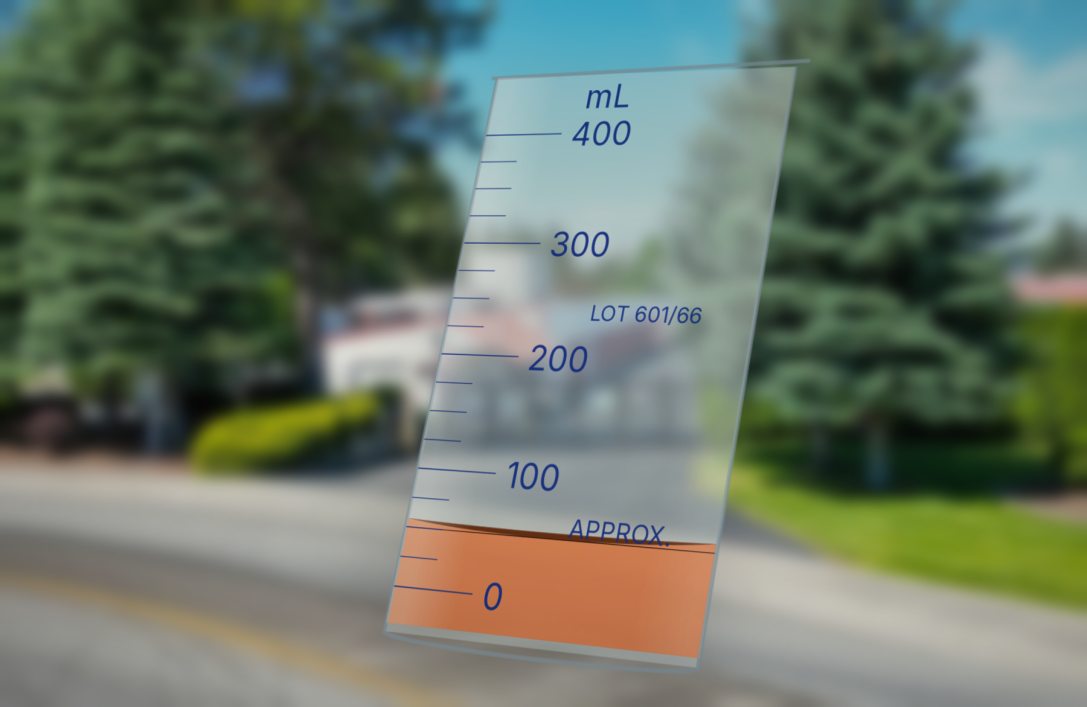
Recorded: 50 (mL)
